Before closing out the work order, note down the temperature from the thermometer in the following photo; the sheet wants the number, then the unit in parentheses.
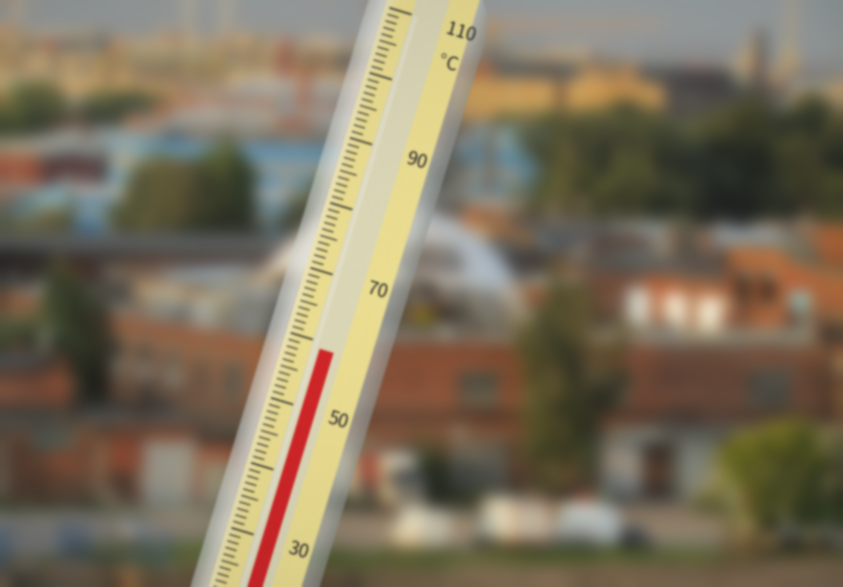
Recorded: 59 (°C)
